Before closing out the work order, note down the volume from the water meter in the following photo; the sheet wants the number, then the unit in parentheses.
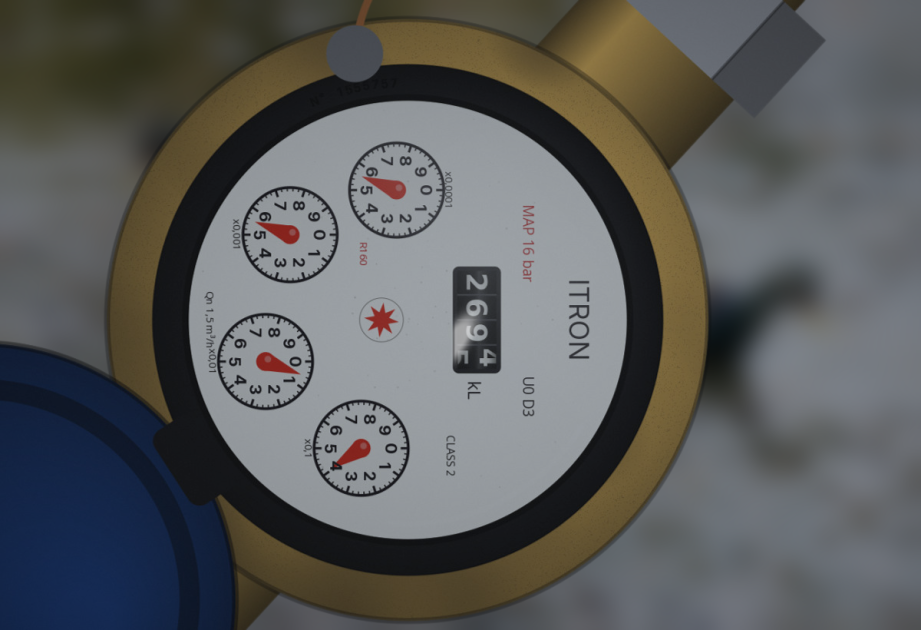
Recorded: 2694.4055 (kL)
